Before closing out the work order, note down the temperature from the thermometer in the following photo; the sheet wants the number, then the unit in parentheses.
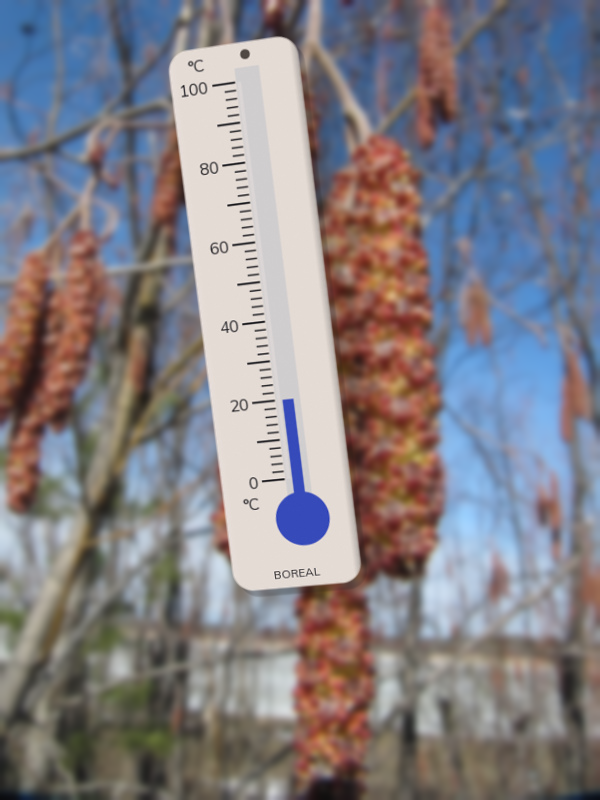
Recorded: 20 (°C)
